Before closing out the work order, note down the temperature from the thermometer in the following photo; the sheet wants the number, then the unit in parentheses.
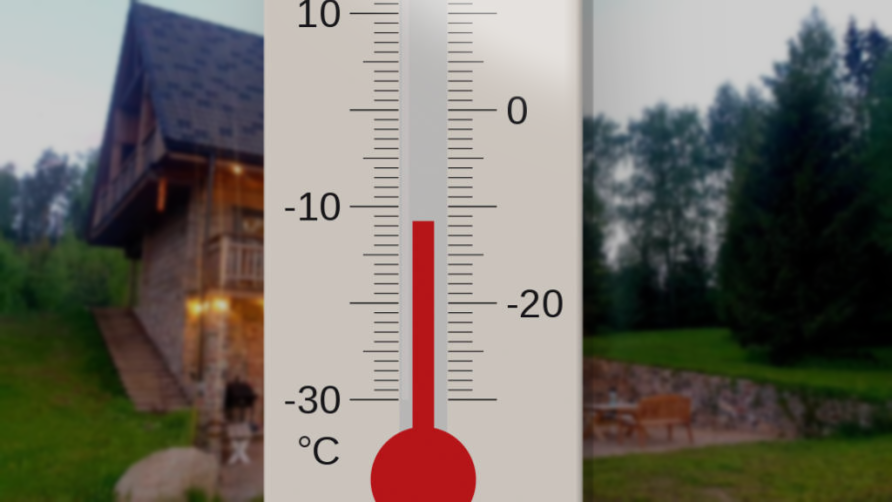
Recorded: -11.5 (°C)
